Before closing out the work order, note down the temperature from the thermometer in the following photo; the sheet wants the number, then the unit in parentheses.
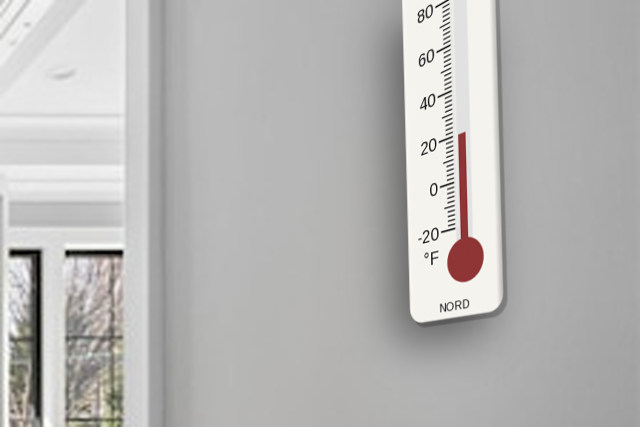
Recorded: 20 (°F)
